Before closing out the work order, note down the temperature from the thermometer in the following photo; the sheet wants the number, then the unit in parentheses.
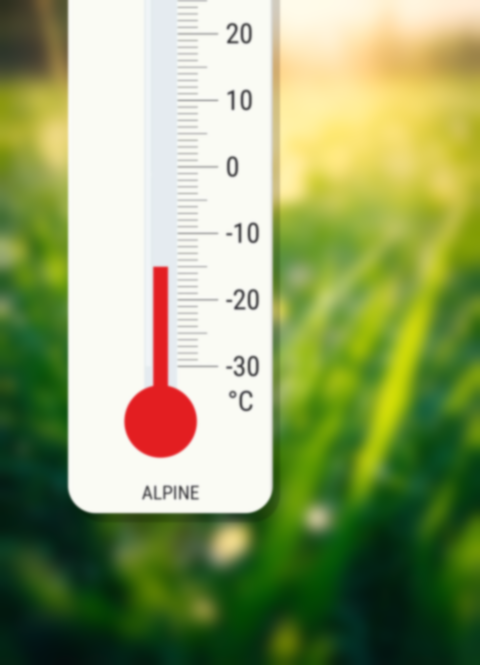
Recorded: -15 (°C)
